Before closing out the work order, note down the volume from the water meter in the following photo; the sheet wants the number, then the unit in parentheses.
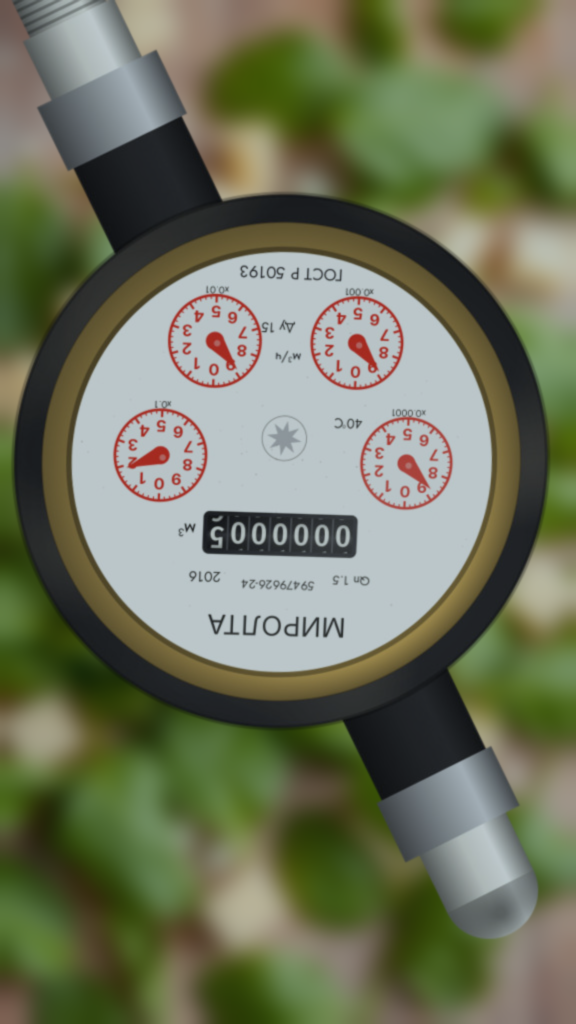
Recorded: 5.1888 (m³)
